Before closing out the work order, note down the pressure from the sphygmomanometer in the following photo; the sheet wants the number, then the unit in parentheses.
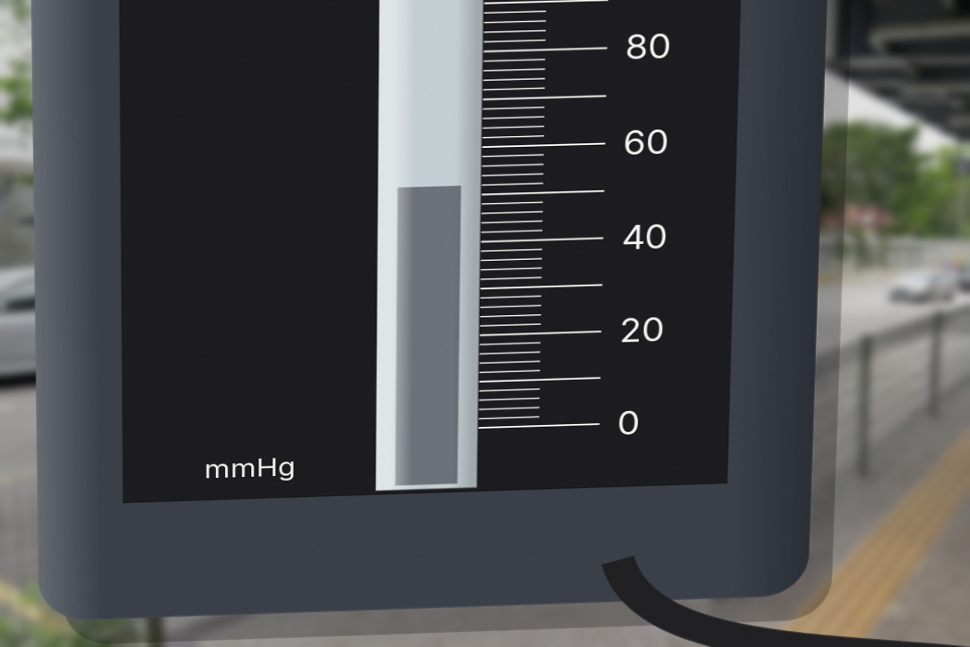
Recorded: 52 (mmHg)
